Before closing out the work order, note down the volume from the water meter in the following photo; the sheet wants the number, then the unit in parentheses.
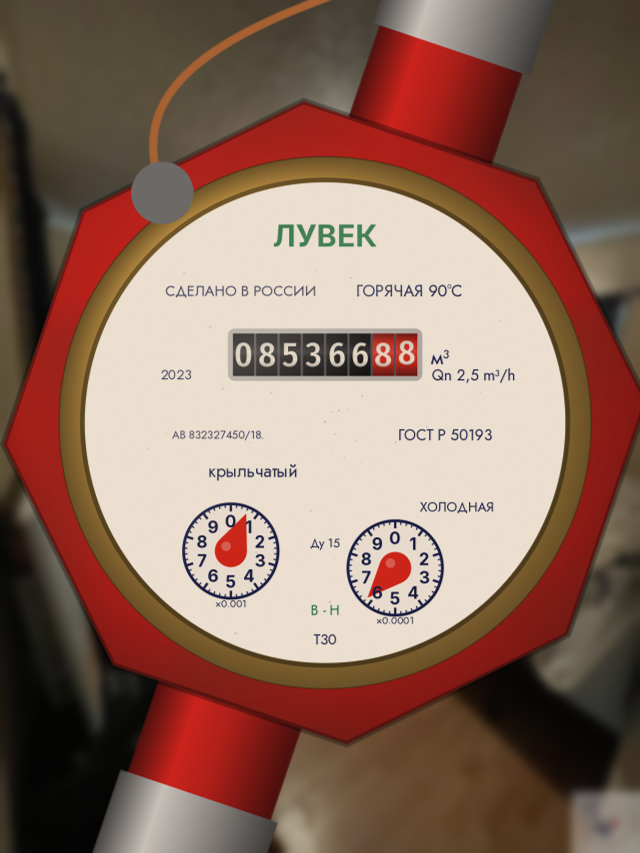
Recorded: 85366.8806 (m³)
